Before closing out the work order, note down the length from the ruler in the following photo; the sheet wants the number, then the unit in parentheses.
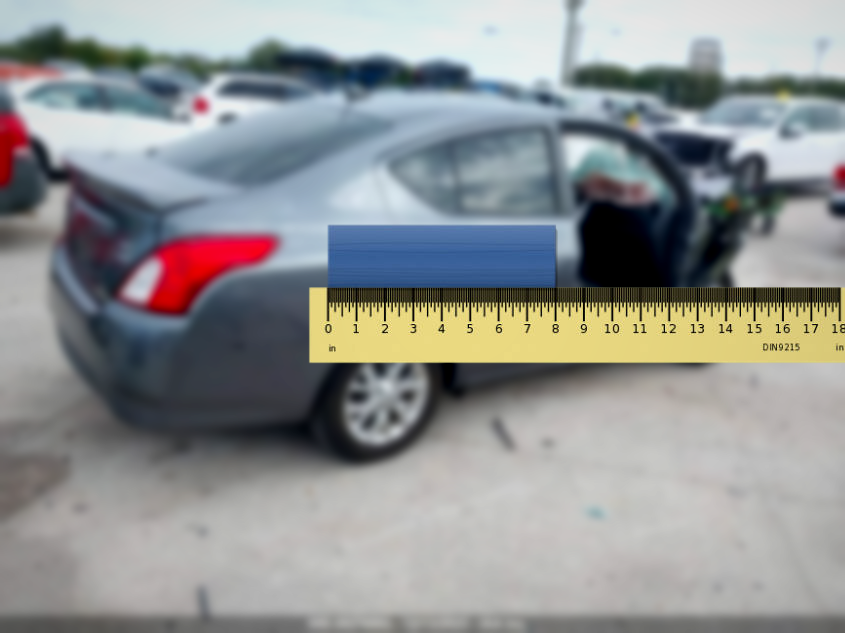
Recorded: 8 (in)
